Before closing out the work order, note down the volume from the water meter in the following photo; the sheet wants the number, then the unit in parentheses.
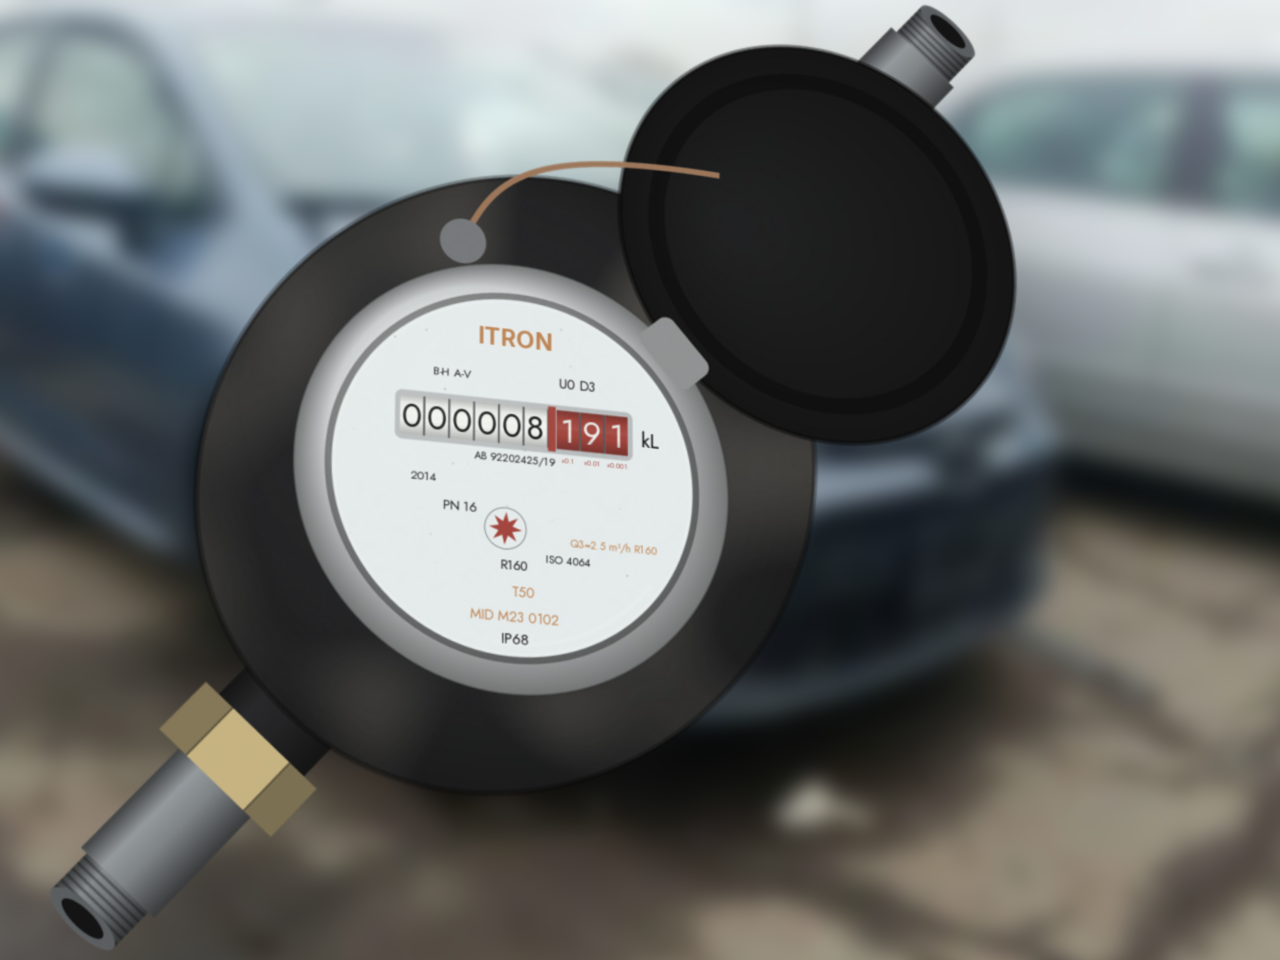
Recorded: 8.191 (kL)
